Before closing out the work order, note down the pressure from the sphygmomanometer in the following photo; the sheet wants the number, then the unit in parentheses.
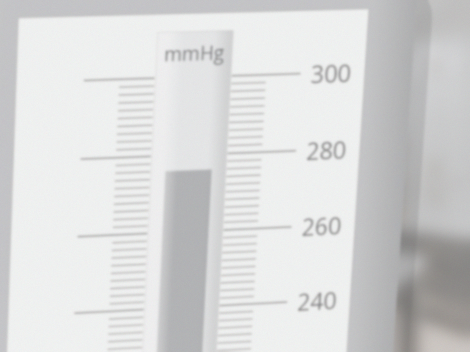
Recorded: 276 (mmHg)
